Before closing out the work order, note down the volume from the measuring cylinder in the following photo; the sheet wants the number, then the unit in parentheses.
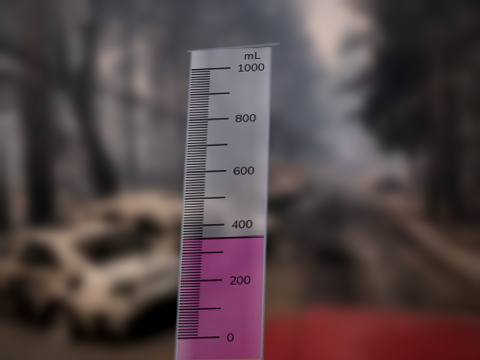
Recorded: 350 (mL)
